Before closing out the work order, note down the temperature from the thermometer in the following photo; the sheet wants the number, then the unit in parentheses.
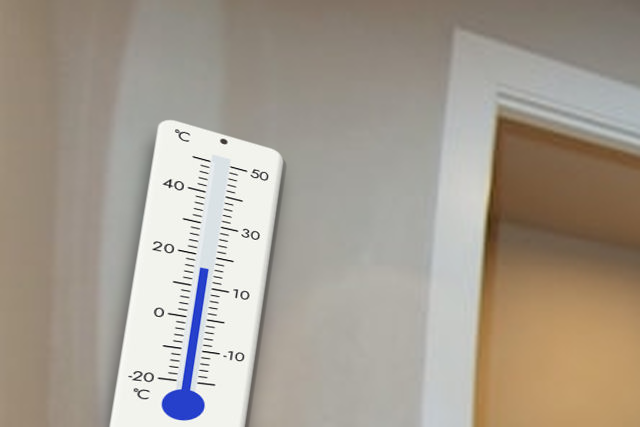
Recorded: 16 (°C)
